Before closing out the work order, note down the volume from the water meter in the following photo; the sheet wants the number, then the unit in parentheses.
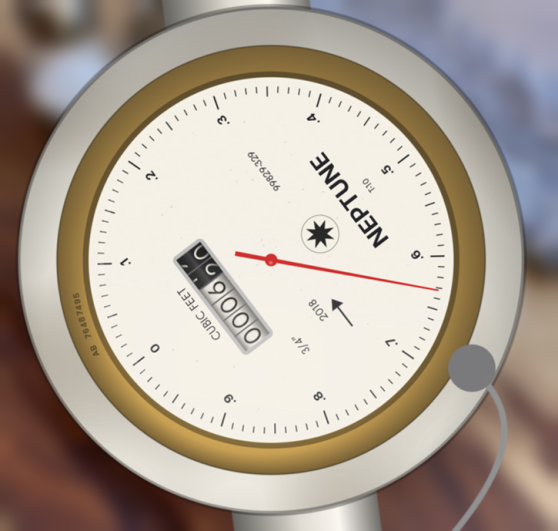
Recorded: 619.63 (ft³)
